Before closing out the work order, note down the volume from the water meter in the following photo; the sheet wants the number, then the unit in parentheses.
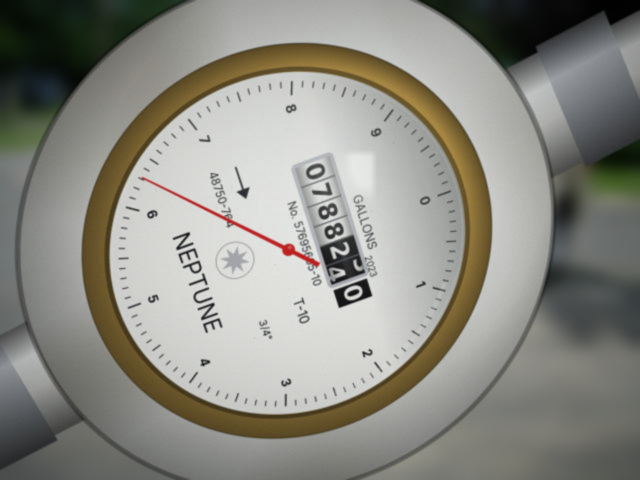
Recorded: 788236.3 (gal)
